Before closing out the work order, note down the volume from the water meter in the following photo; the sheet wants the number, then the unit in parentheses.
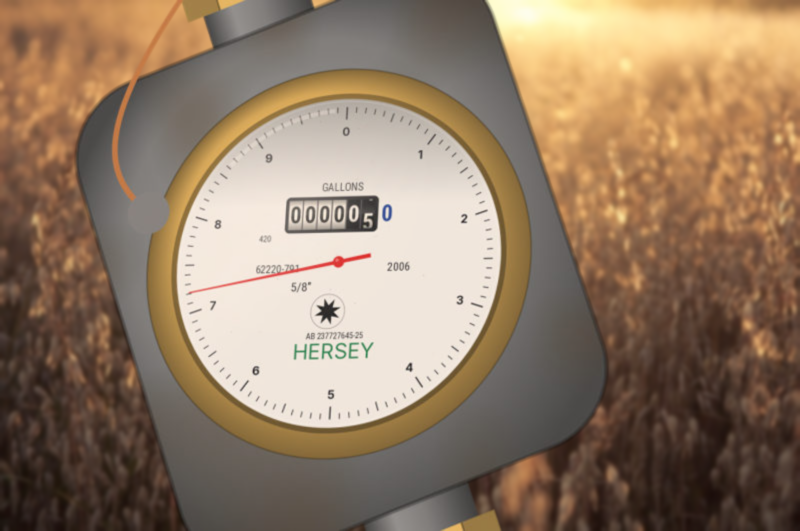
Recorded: 47.2 (gal)
